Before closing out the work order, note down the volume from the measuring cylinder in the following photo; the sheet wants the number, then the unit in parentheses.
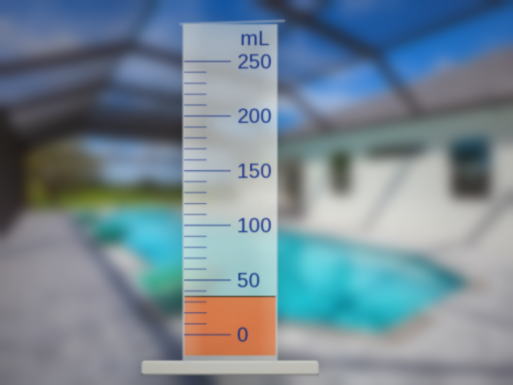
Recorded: 35 (mL)
